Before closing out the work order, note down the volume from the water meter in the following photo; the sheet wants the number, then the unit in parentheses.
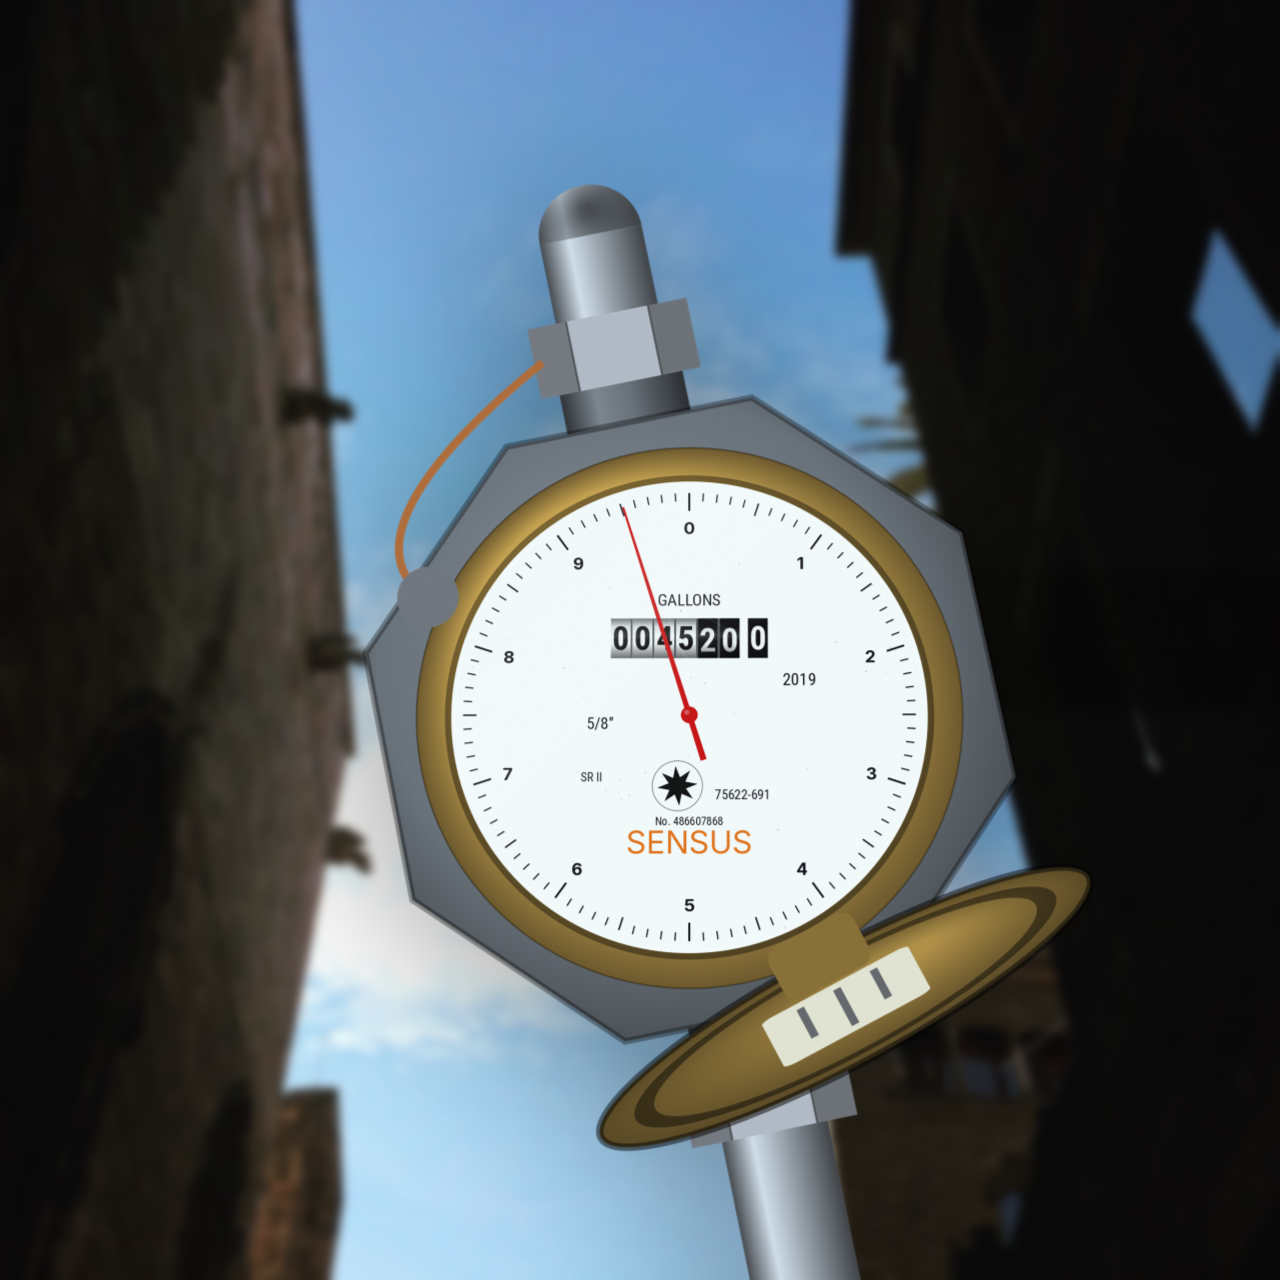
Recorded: 45199.5 (gal)
